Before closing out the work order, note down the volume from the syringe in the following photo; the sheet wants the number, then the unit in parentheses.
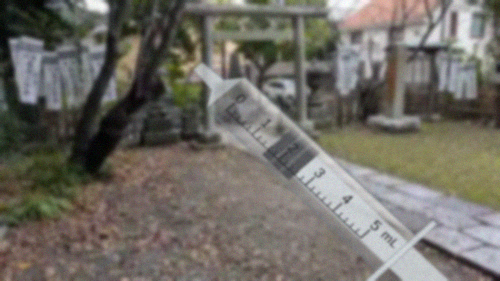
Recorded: 1.6 (mL)
